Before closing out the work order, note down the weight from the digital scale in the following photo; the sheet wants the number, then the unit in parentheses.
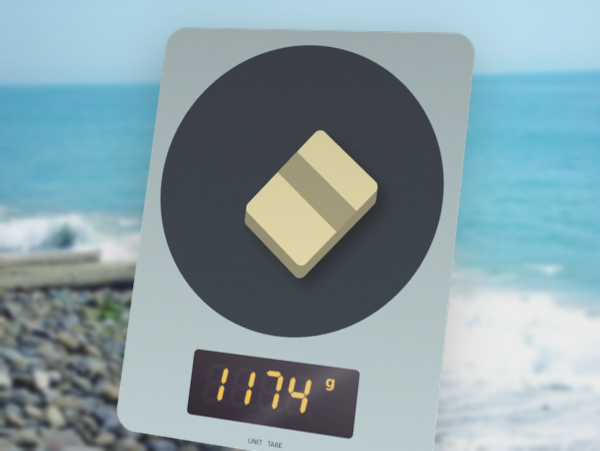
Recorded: 1174 (g)
